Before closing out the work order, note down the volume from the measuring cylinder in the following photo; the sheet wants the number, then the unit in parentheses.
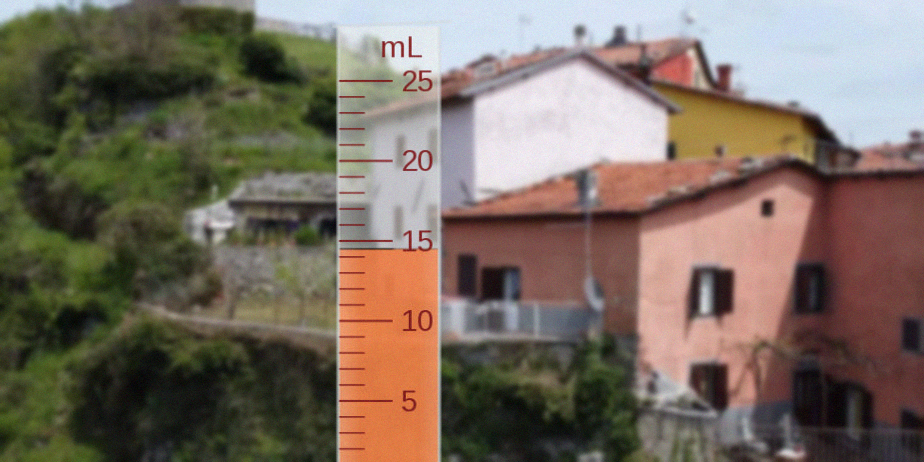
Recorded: 14.5 (mL)
